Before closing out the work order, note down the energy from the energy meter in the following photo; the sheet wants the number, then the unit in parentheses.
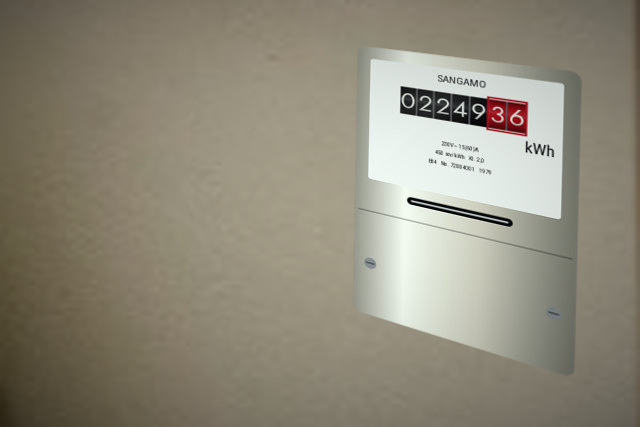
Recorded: 2249.36 (kWh)
